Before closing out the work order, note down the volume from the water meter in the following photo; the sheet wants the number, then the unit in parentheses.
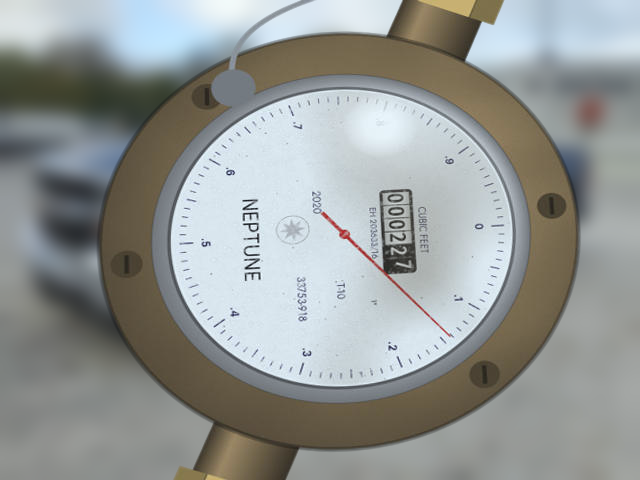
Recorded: 227.14 (ft³)
